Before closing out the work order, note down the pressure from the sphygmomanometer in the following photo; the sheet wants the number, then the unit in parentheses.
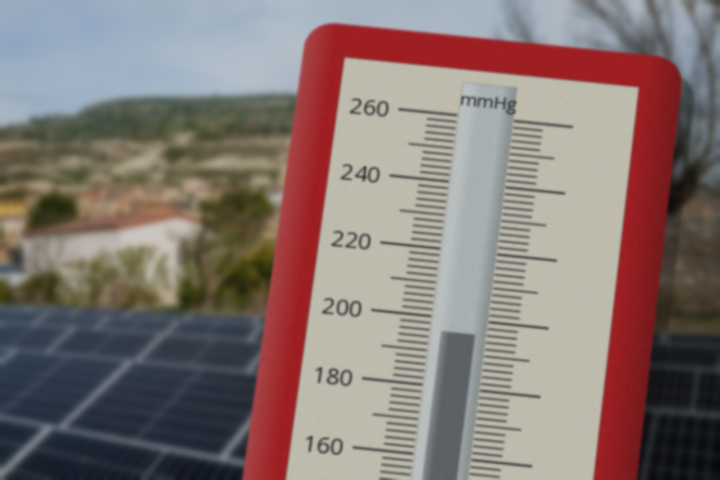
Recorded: 196 (mmHg)
